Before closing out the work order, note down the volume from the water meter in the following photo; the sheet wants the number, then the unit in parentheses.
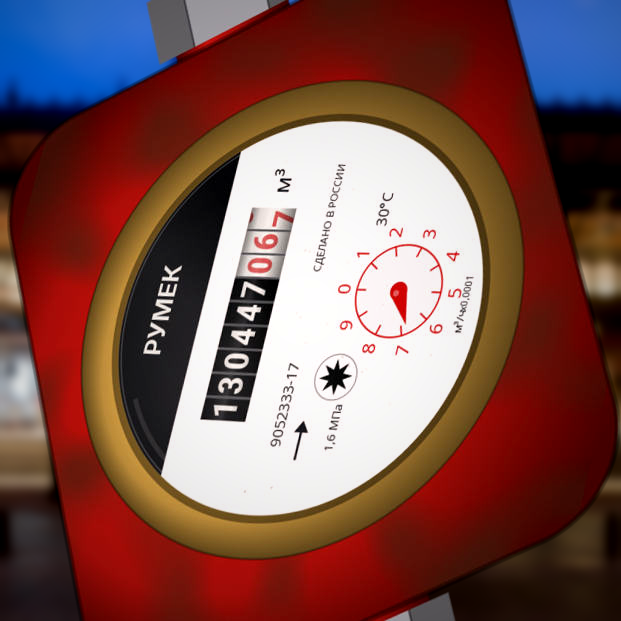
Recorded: 130447.0666 (m³)
